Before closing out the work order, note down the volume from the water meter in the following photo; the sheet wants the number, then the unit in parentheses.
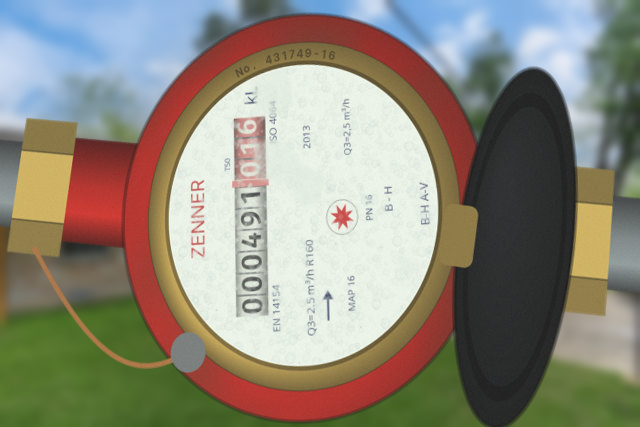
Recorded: 491.016 (kL)
